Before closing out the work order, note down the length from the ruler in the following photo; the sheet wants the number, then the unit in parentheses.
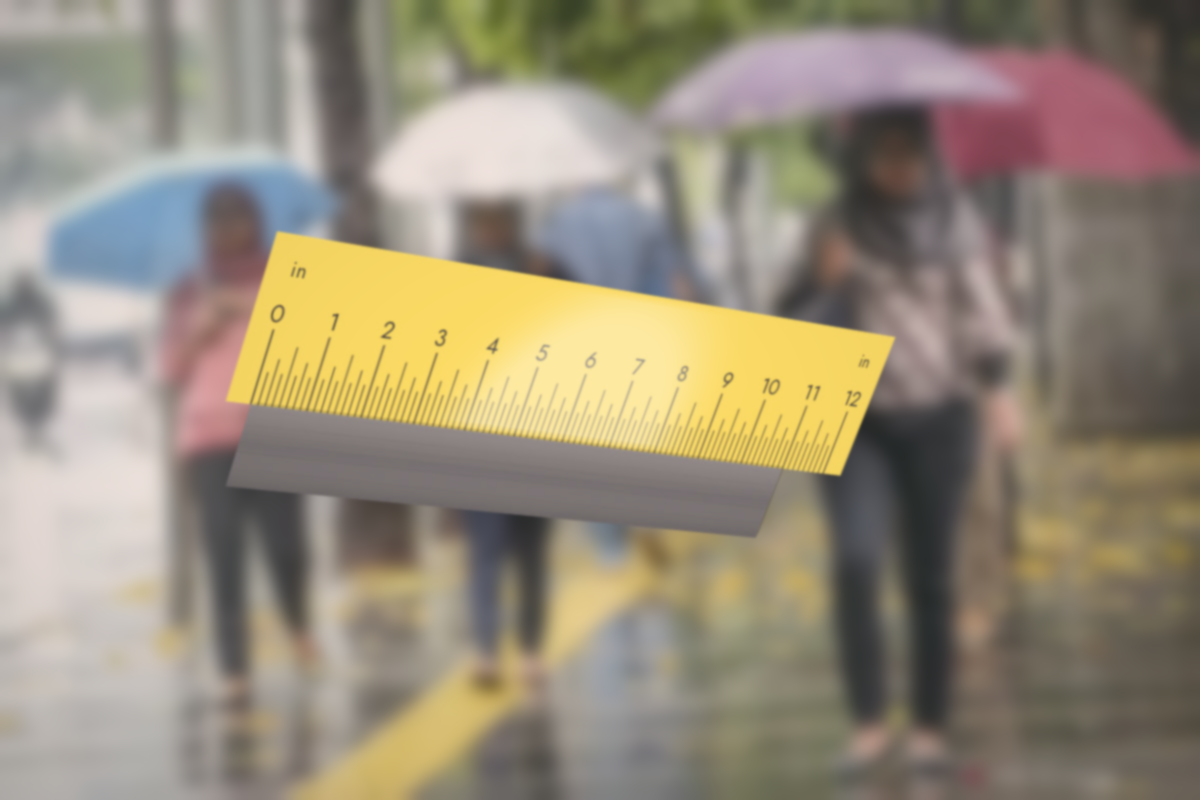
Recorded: 11 (in)
